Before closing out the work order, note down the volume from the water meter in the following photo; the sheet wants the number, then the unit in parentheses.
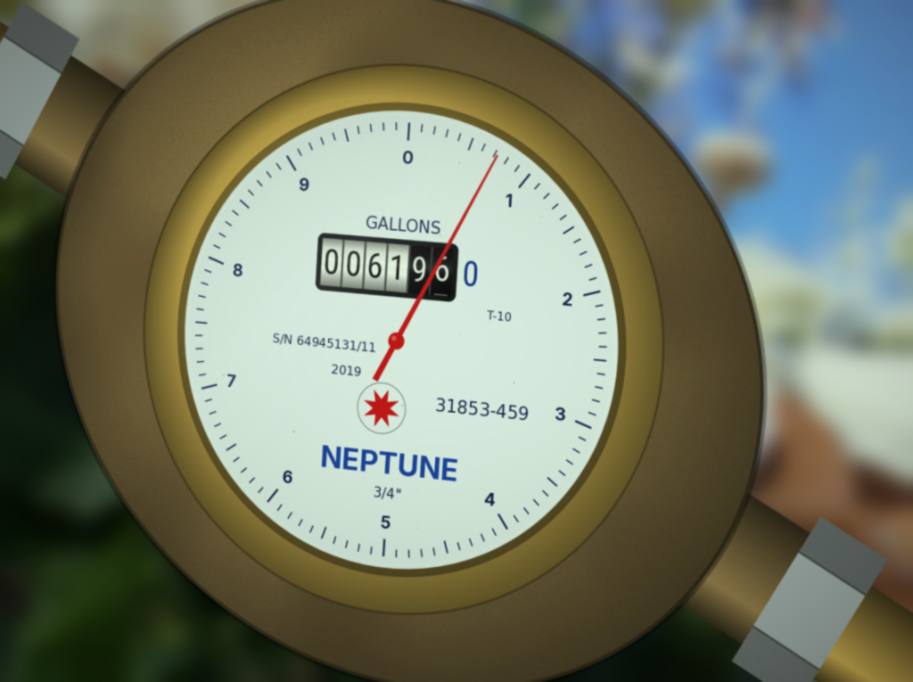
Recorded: 61960.7 (gal)
